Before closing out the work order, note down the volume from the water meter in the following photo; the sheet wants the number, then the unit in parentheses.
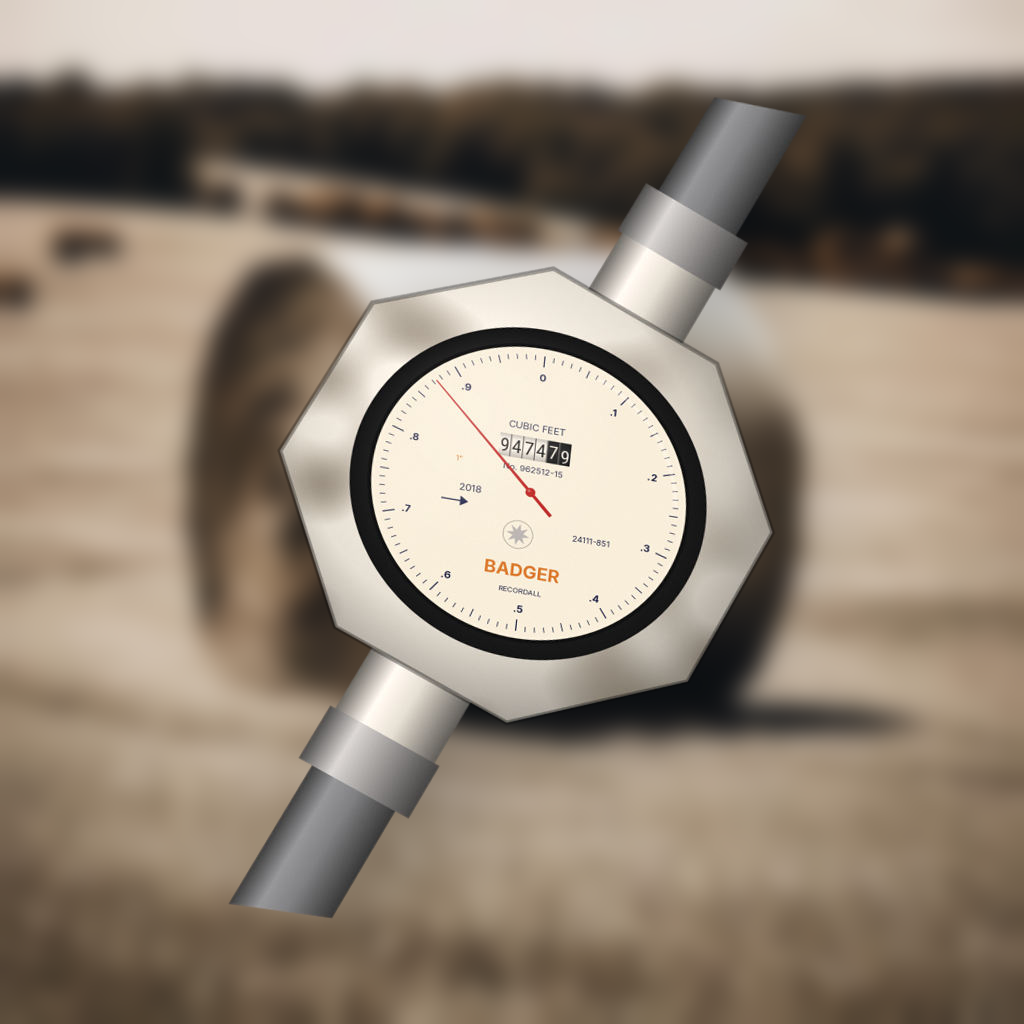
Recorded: 947478.87 (ft³)
